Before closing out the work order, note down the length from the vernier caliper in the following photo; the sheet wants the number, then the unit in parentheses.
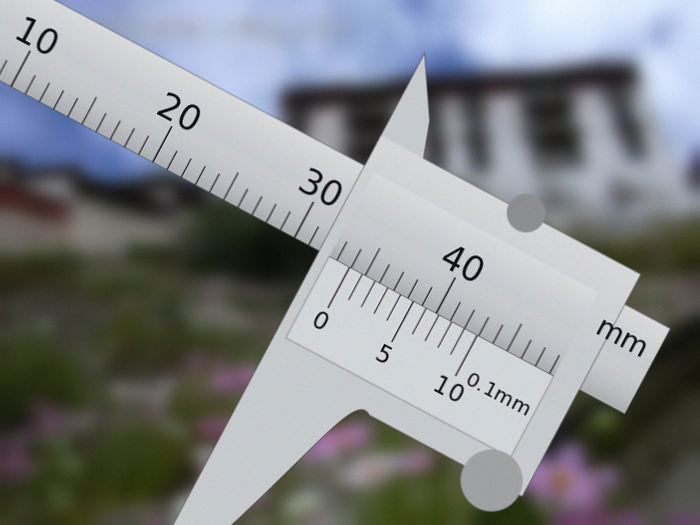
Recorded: 33.9 (mm)
